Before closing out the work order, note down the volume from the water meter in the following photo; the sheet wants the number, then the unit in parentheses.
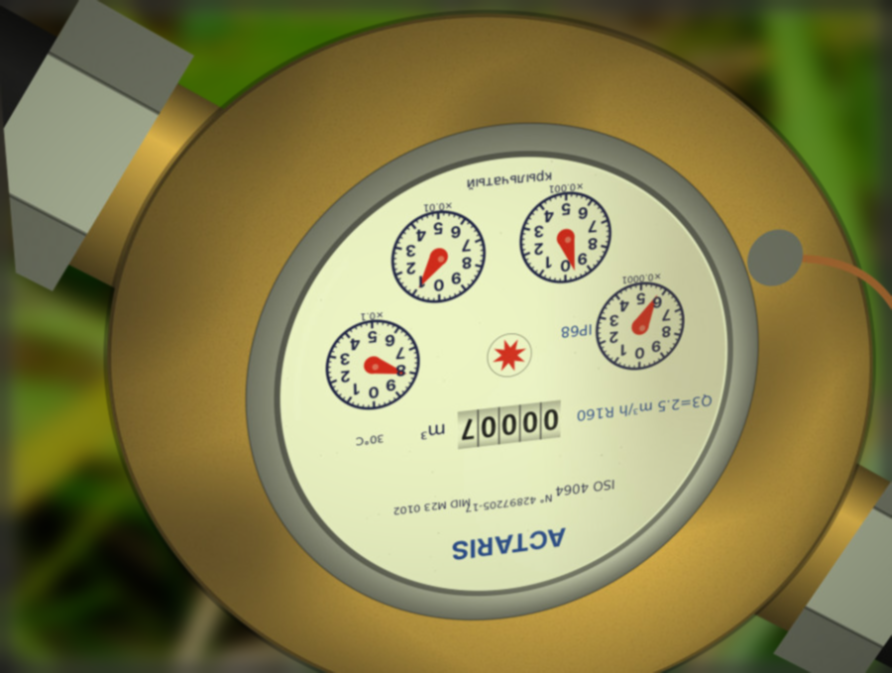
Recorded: 7.8095 (m³)
